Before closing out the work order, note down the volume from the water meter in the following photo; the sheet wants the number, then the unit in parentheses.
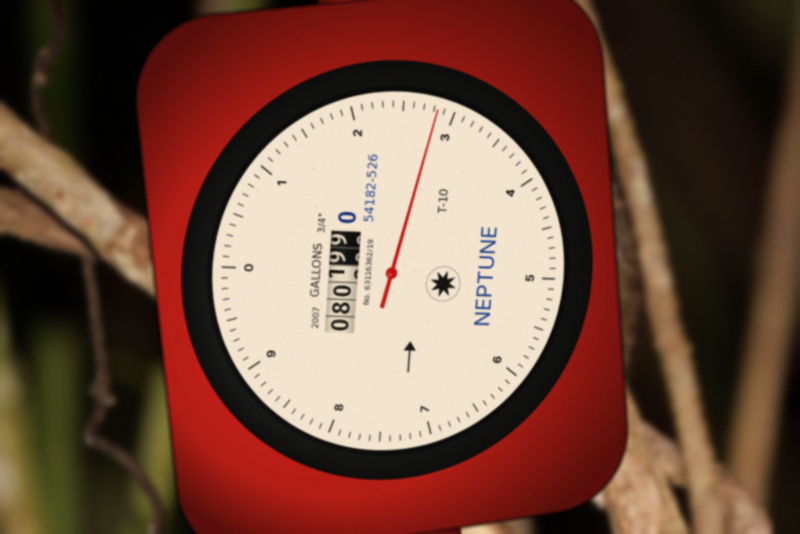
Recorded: 801992.8 (gal)
